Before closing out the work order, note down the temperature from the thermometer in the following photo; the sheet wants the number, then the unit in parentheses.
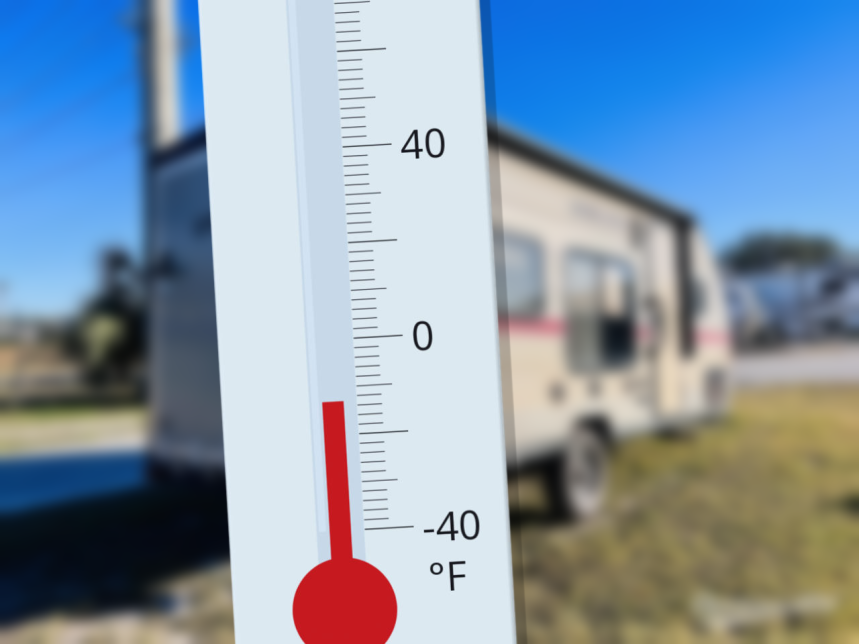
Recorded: -13 (°F)
